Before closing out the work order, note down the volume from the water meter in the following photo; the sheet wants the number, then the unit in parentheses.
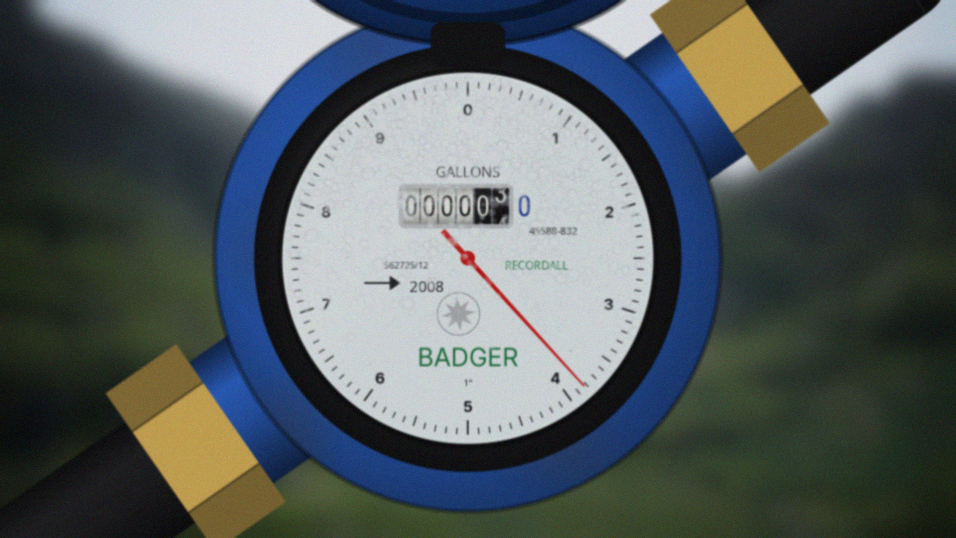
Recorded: 33.8 (gal)
